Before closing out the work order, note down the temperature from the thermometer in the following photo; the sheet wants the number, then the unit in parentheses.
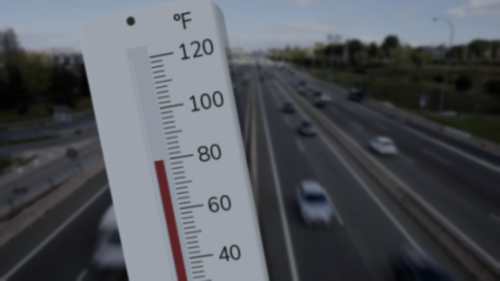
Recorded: 80 (°F)
